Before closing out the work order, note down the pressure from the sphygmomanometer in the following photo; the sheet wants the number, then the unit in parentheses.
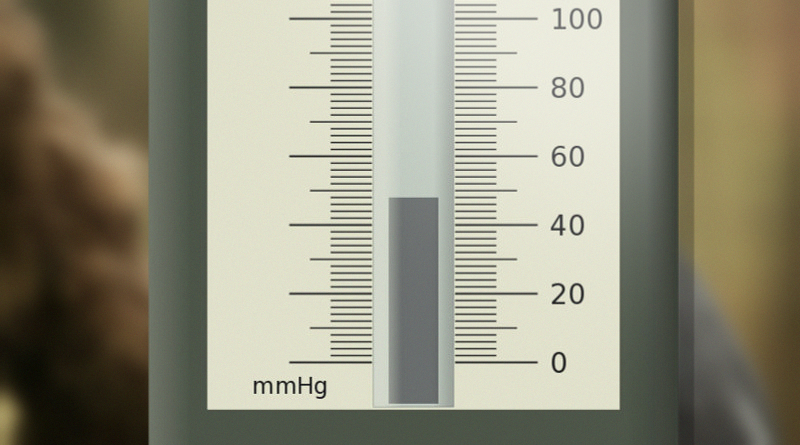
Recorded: 48 (mmHg)
